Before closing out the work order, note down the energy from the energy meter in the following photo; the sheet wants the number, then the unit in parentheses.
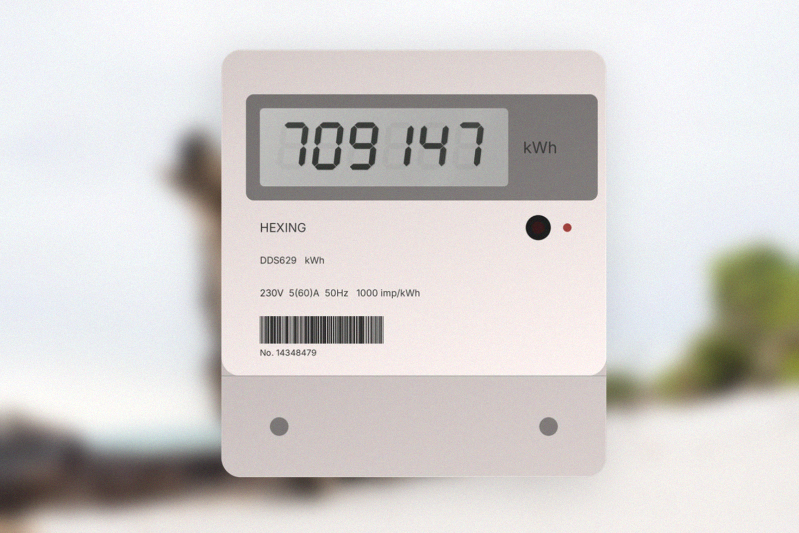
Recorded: 709147 (kWh)
